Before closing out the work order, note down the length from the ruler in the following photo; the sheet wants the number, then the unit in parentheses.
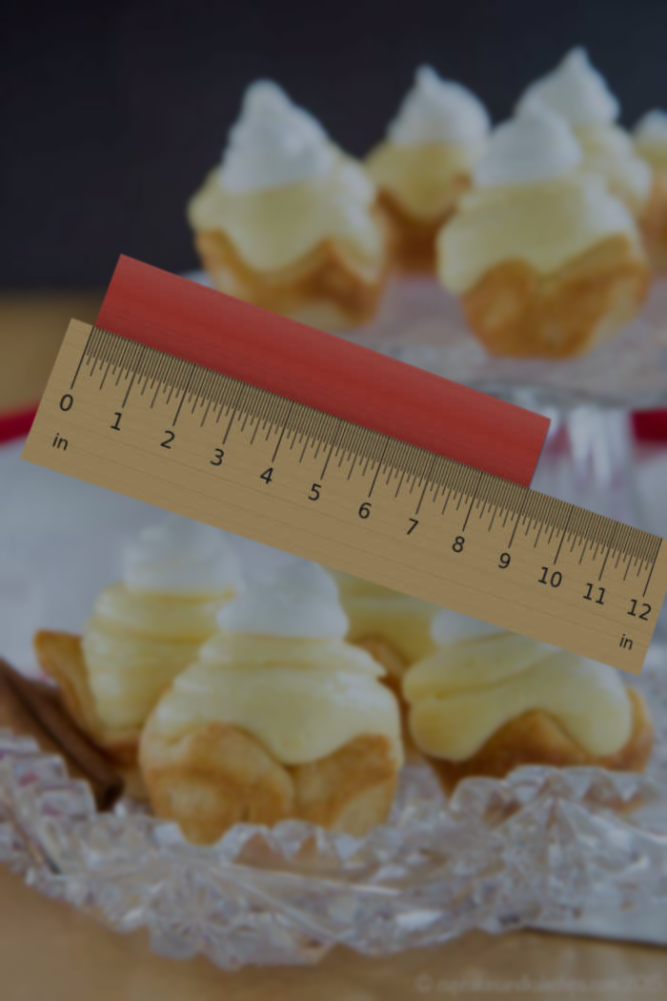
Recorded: 9 (in)
